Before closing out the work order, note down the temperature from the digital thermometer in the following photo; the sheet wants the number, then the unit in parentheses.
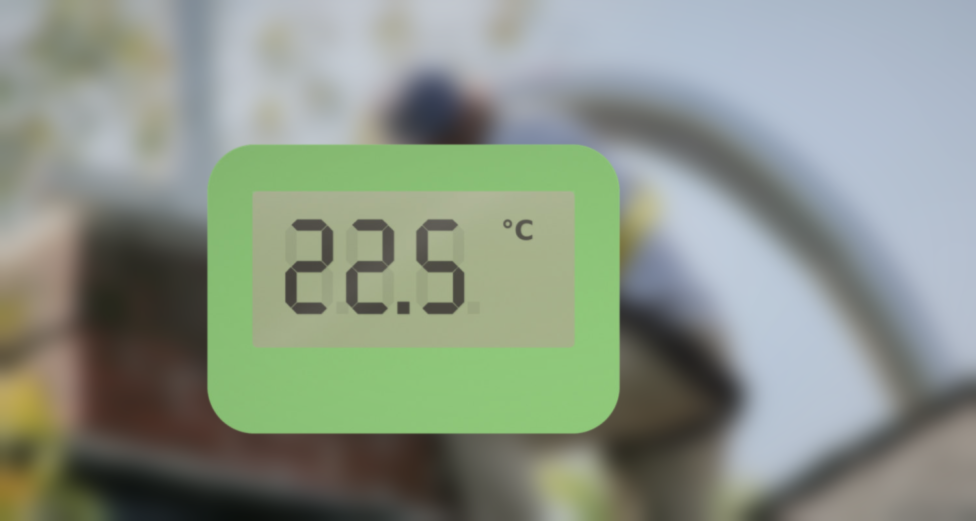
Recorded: 22.5 (°C)
